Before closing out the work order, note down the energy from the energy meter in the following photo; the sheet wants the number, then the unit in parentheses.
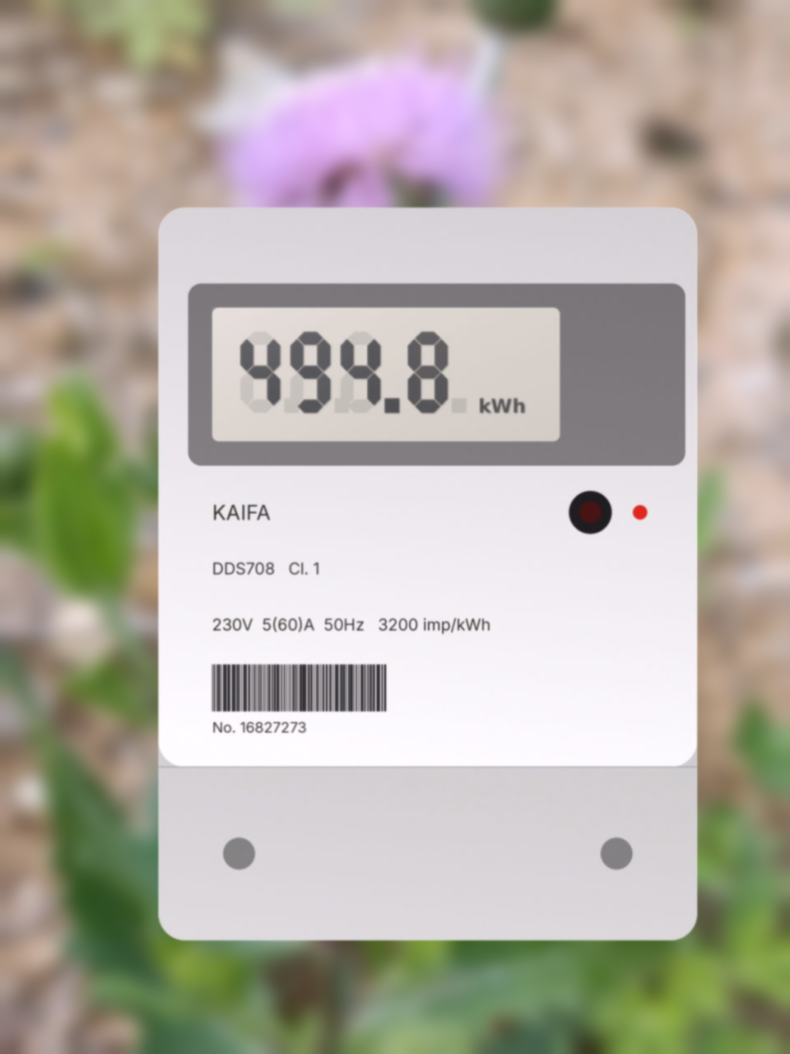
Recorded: 494.8 (kWh)
